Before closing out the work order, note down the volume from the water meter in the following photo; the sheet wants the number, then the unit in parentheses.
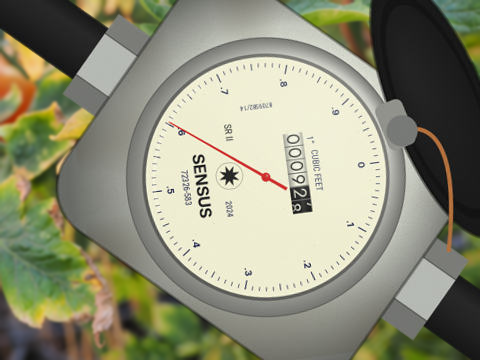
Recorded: 927.60 (ft³)
